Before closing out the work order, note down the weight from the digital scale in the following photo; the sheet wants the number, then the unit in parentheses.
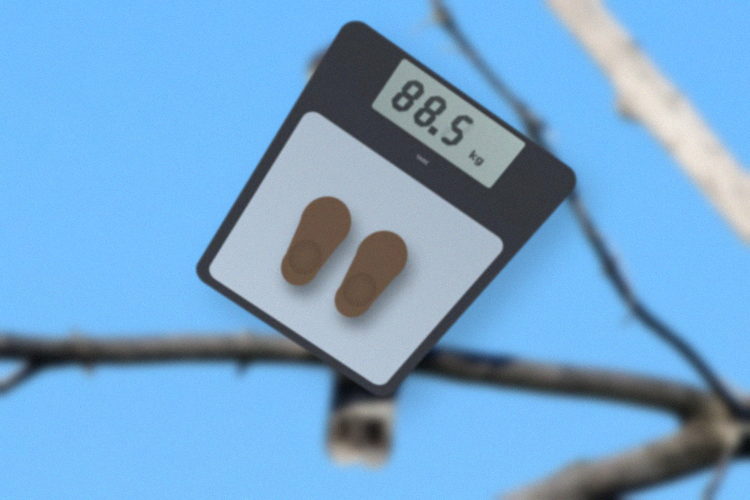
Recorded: 88.5 (kg)
